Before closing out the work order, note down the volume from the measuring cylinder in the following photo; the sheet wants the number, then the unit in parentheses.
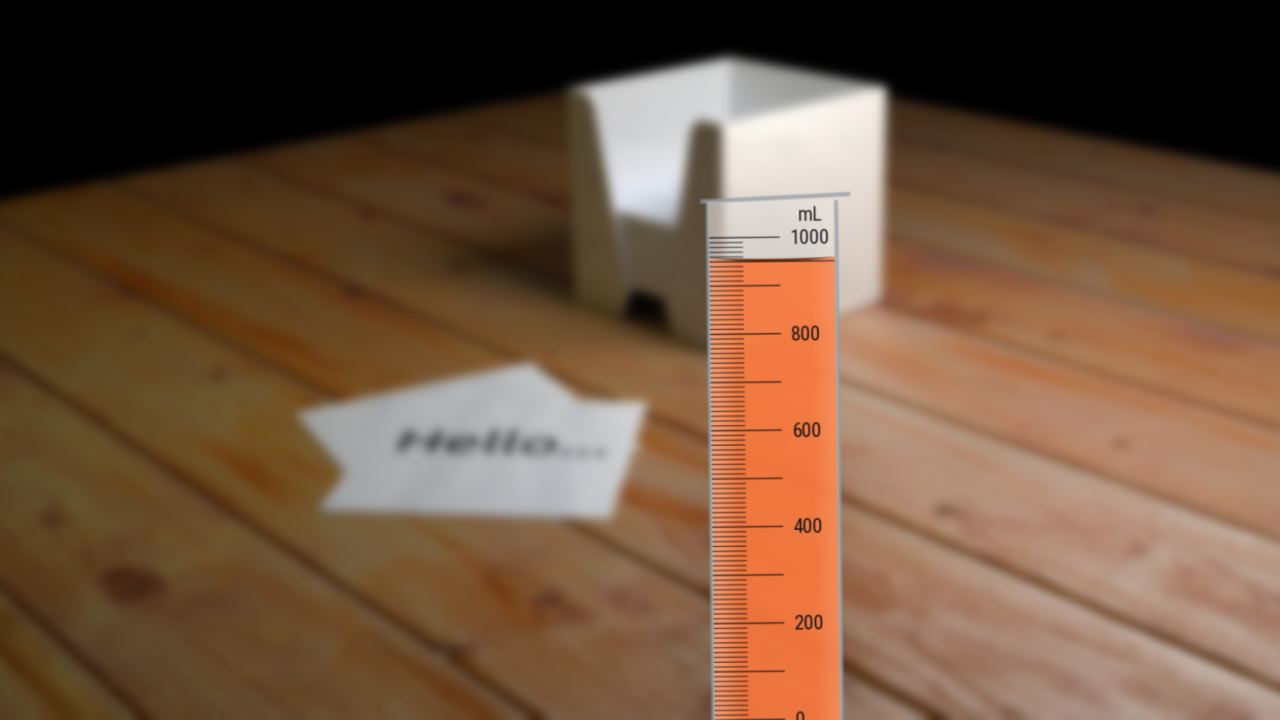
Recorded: 950 (mL)
